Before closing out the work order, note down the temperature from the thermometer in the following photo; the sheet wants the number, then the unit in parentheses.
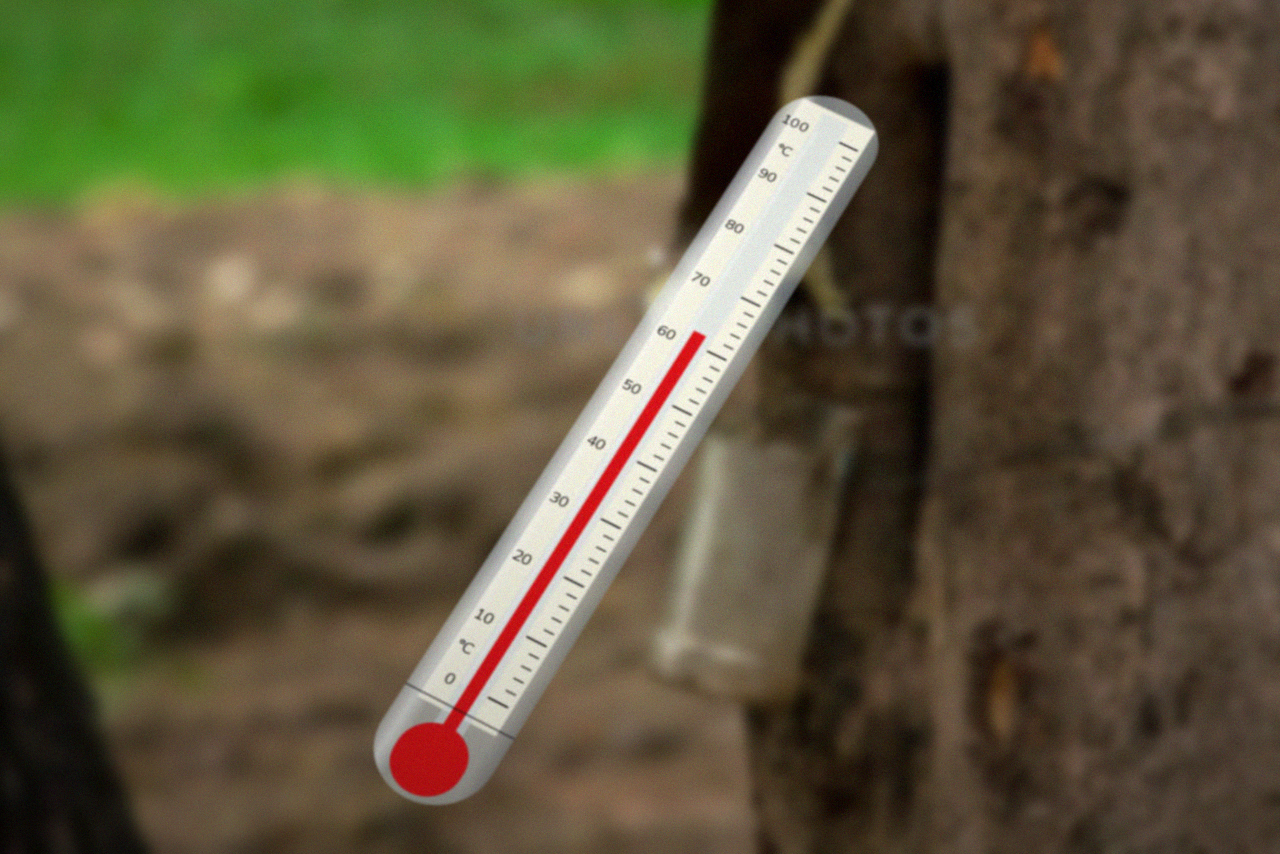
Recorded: 62 (°C)
